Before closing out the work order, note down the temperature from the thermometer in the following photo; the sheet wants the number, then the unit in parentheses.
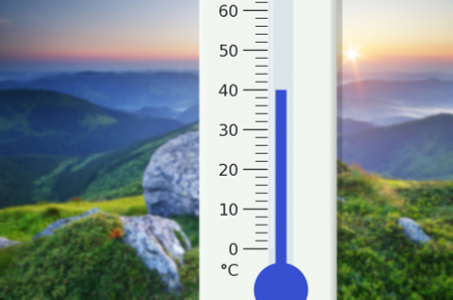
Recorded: 40 (°C)
